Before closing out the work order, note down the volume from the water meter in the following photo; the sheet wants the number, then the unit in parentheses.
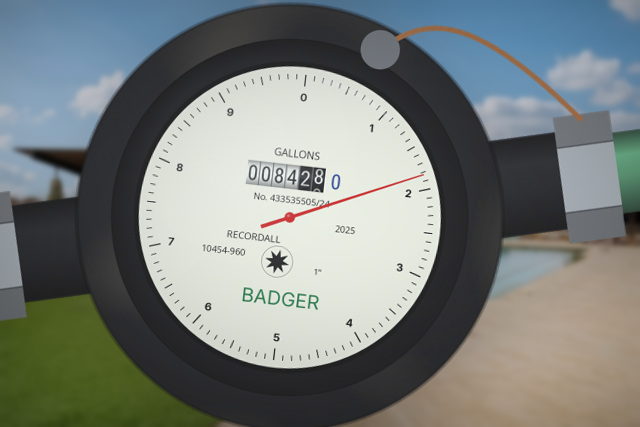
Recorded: 84281.8 (gal)
